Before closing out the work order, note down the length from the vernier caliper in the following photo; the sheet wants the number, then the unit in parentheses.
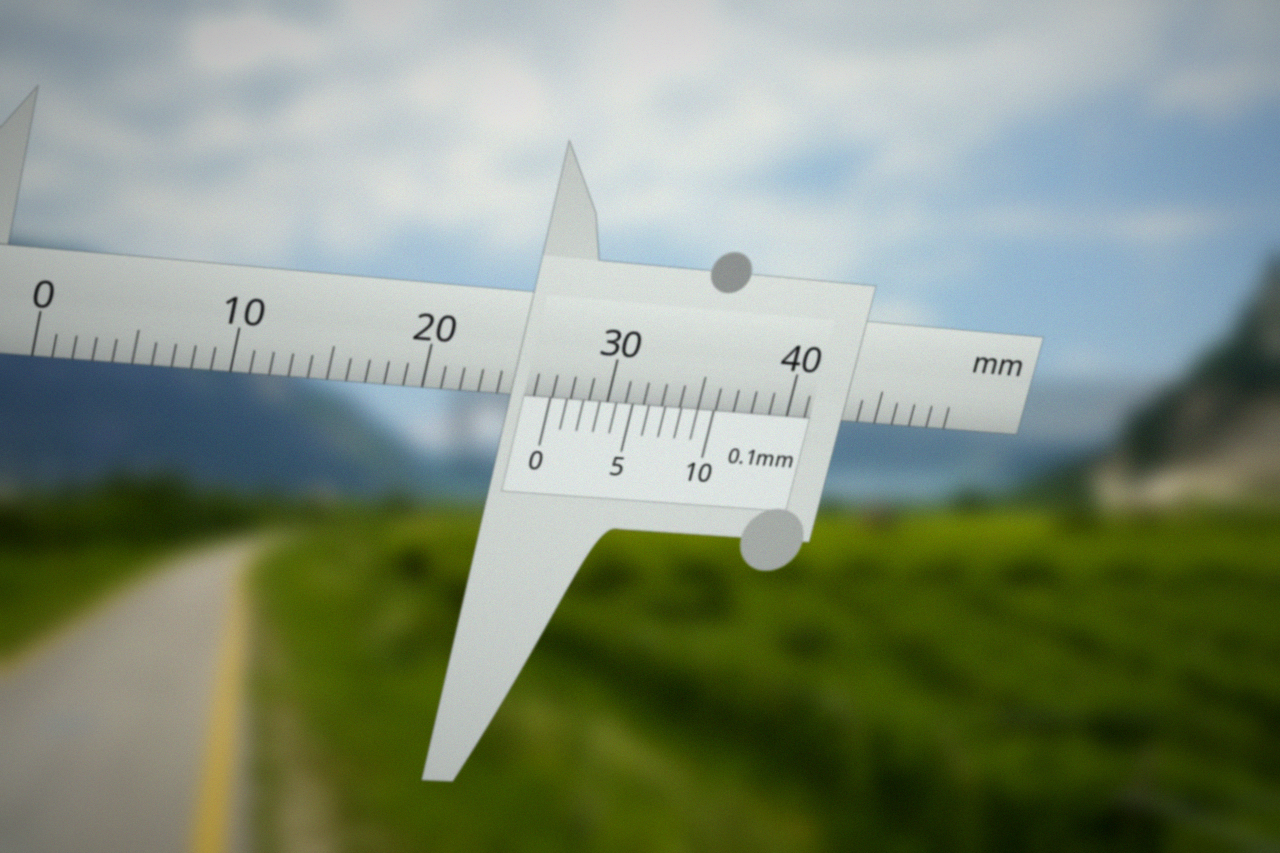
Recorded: 26.9 (mm)
